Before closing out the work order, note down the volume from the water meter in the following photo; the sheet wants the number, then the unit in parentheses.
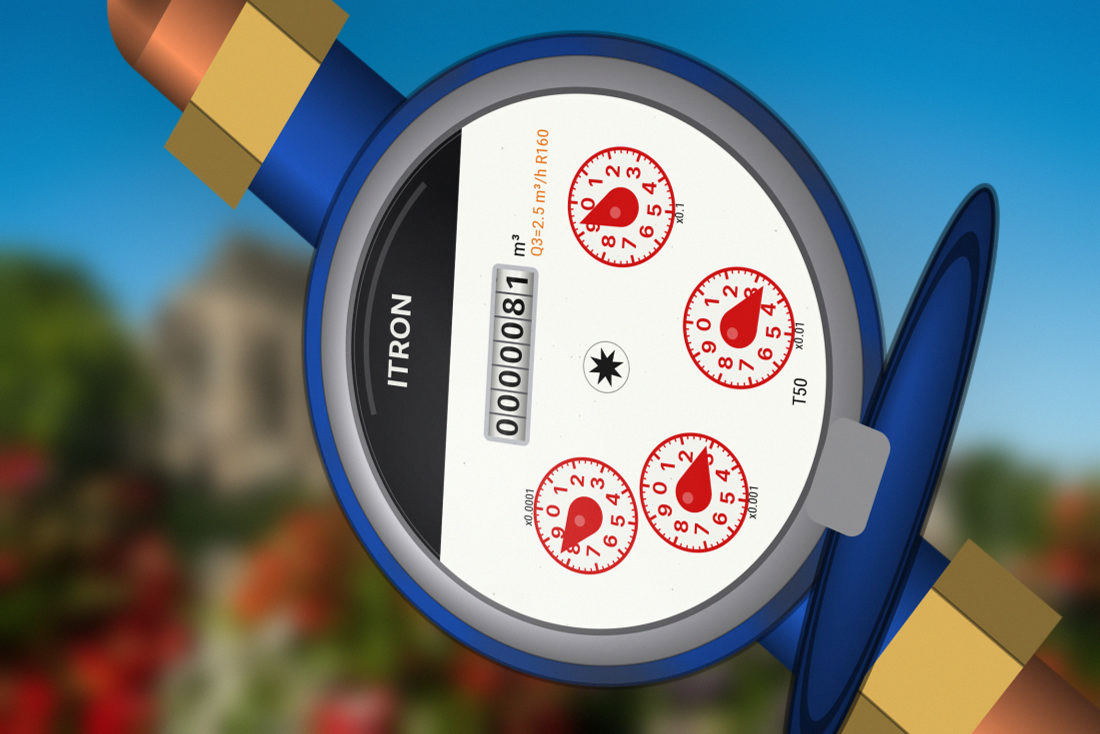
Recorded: 80.9328 (m³)
